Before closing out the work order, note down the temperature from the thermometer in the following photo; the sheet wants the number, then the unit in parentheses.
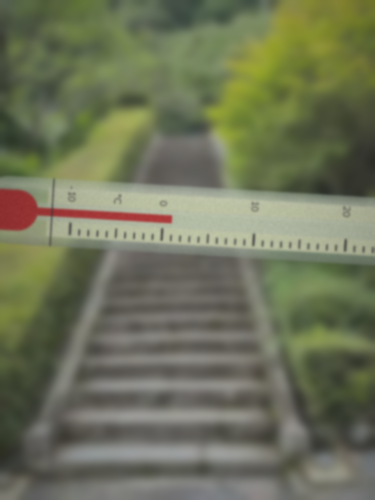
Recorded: 1 (°C)
